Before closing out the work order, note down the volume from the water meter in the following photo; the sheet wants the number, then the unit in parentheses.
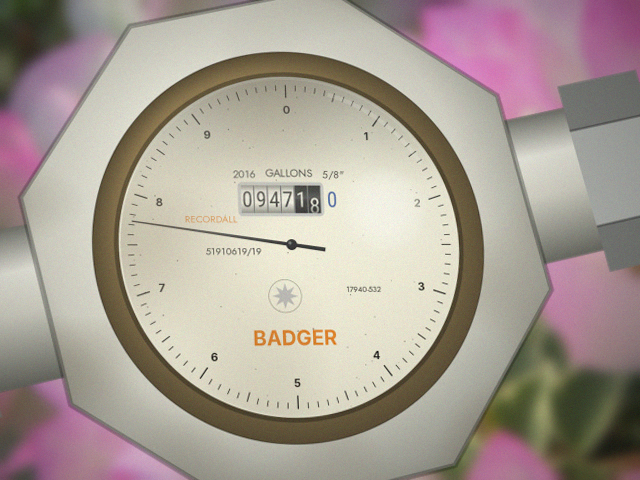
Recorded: 947177.7 (gal)
